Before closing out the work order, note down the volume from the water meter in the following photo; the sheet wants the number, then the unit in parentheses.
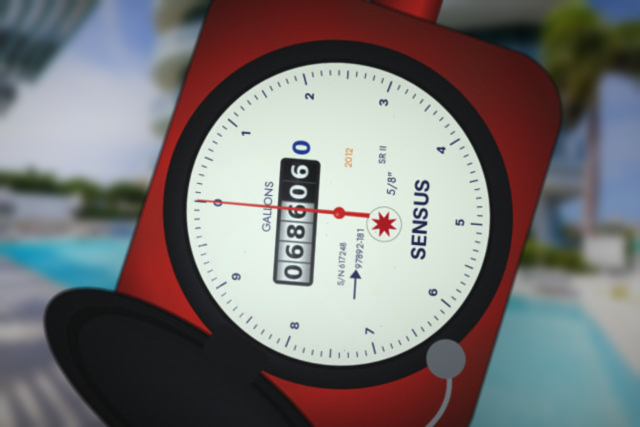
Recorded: 686060.0 (gal)
